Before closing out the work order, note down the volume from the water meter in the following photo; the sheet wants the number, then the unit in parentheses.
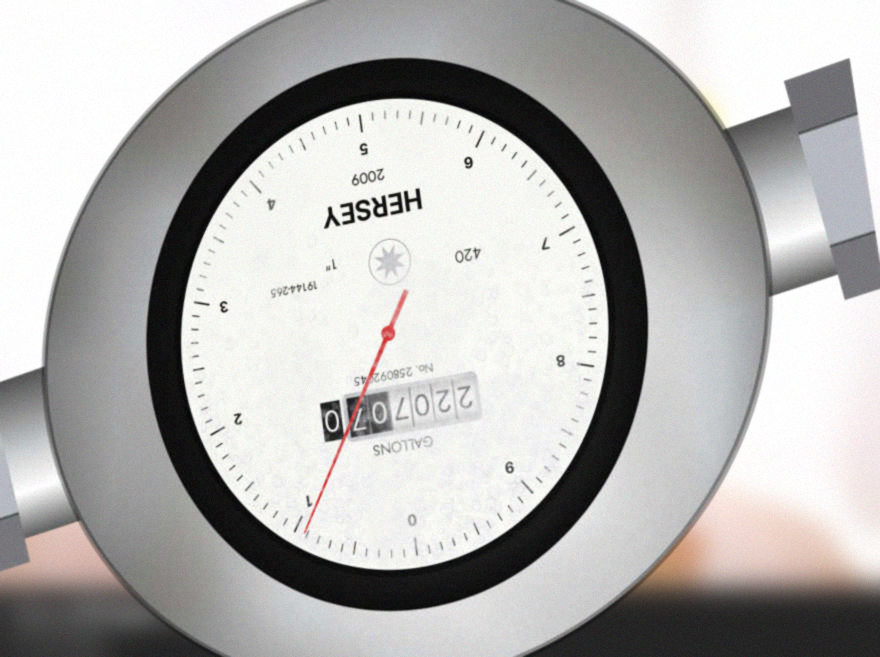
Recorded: 2207070.9 (gal)
